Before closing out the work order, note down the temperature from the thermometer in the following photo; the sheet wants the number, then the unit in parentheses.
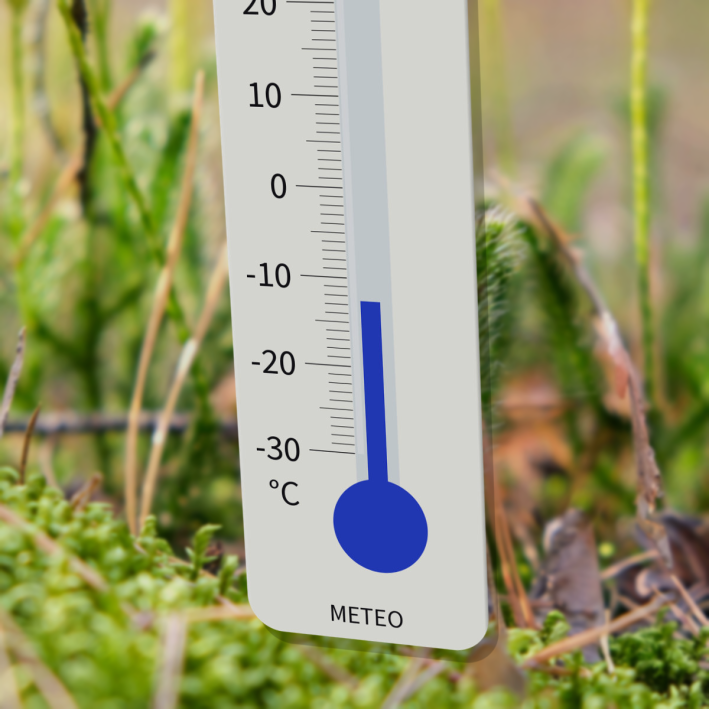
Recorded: -12.5 (°C)
